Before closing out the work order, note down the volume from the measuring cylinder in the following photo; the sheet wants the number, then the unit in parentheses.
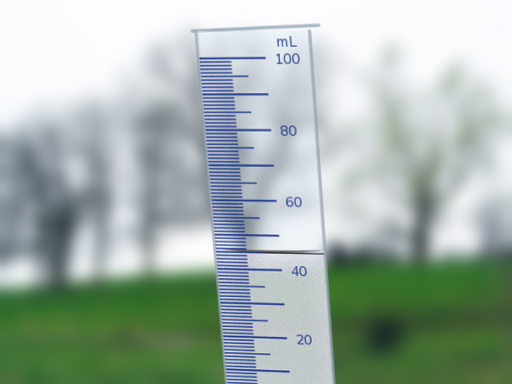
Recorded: 45 (mL)
